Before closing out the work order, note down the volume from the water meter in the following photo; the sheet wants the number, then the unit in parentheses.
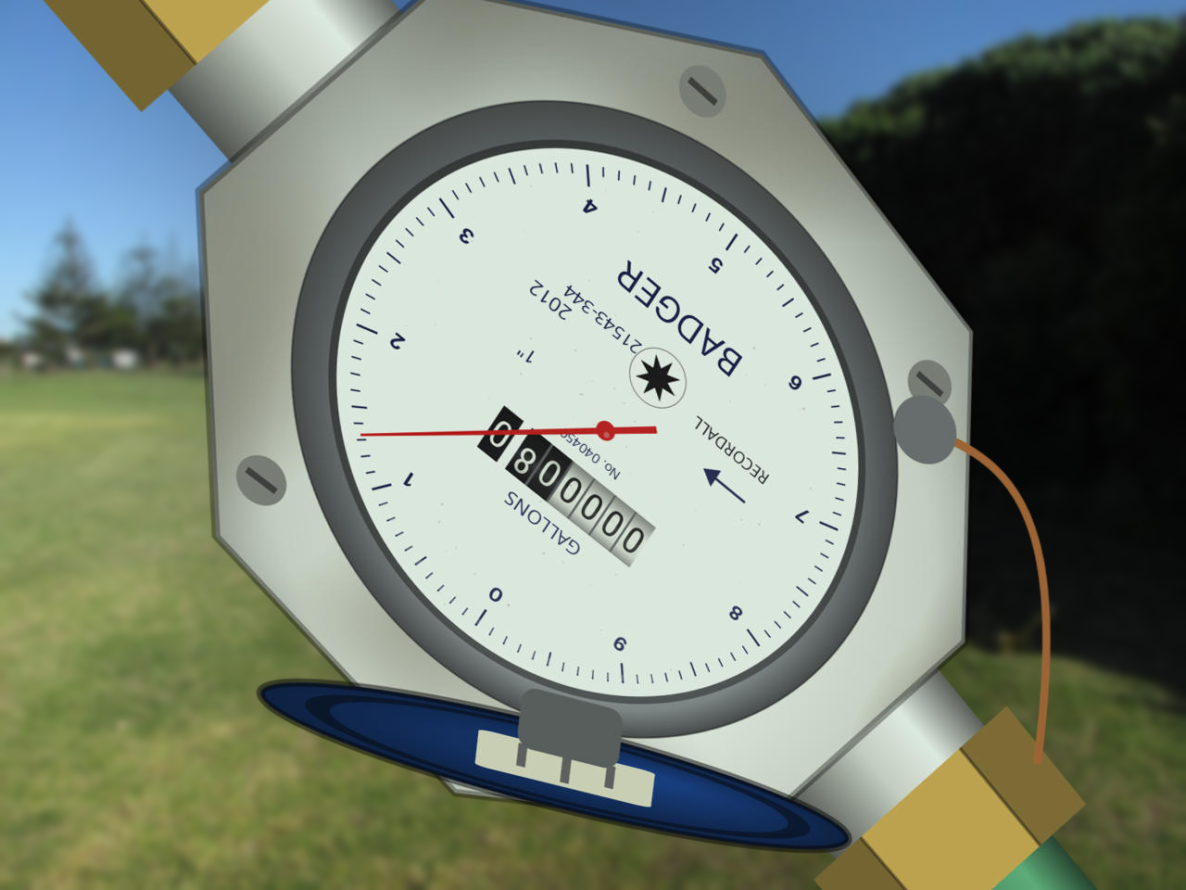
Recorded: 81.3 (gal)
